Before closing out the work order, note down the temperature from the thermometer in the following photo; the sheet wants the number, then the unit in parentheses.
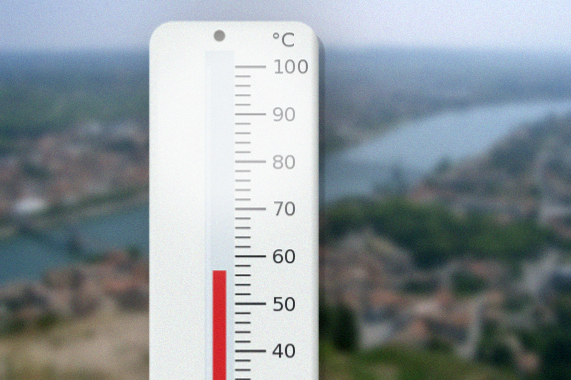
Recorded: 57 (°C)
